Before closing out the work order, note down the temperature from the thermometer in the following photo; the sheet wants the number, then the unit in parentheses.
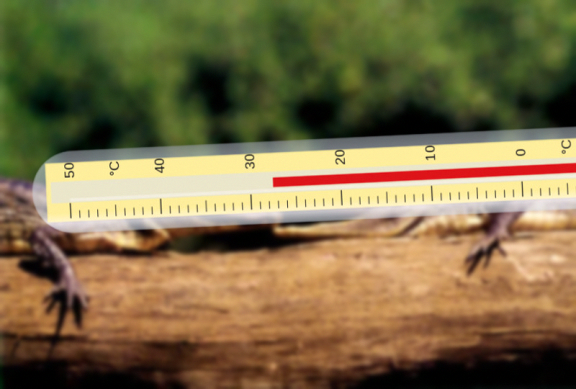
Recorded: 27.5 (°C)
